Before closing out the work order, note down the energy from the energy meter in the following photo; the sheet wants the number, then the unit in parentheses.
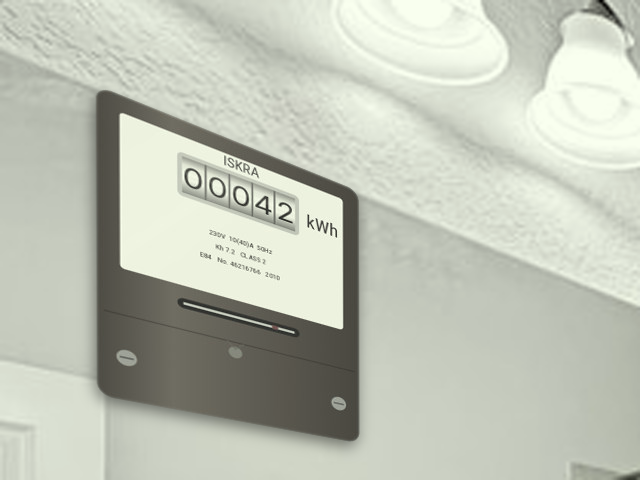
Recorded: 42 (kWh)
